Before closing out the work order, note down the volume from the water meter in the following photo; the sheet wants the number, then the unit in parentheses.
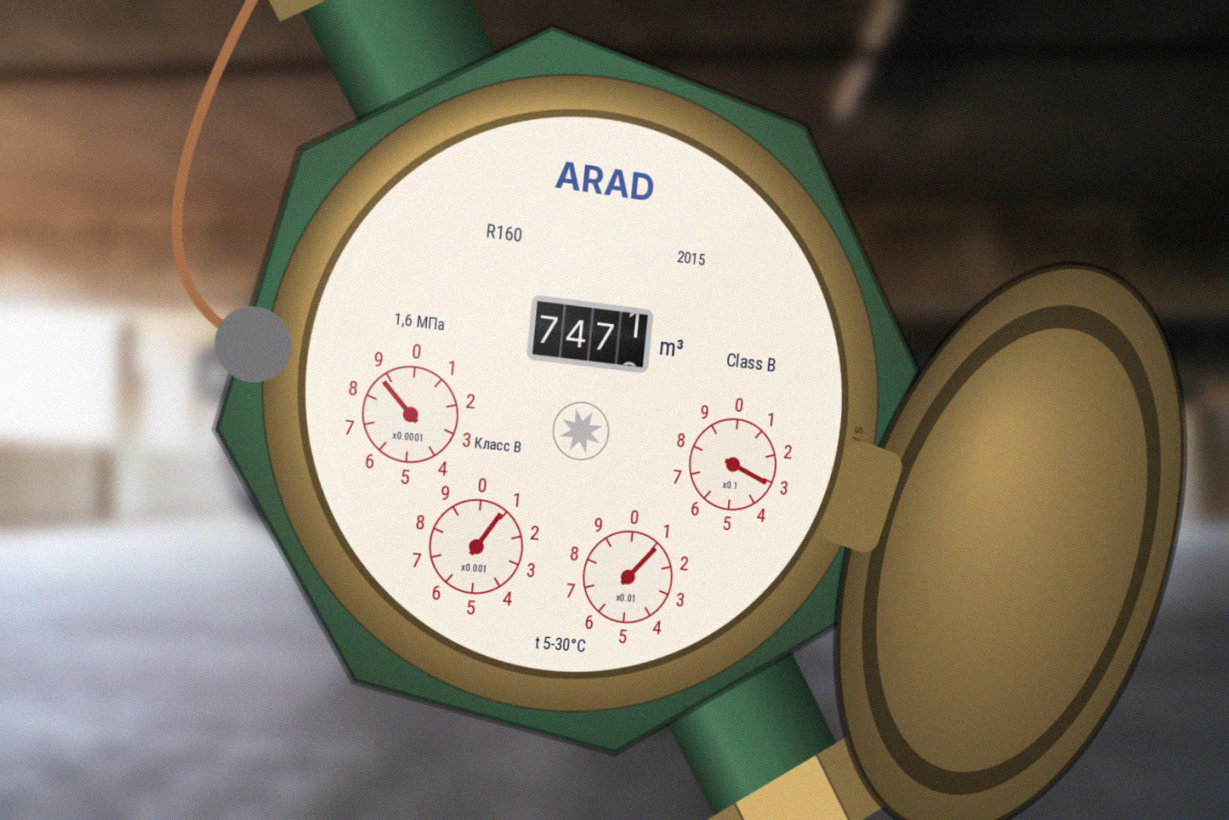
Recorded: 7471.3108 (m³)
